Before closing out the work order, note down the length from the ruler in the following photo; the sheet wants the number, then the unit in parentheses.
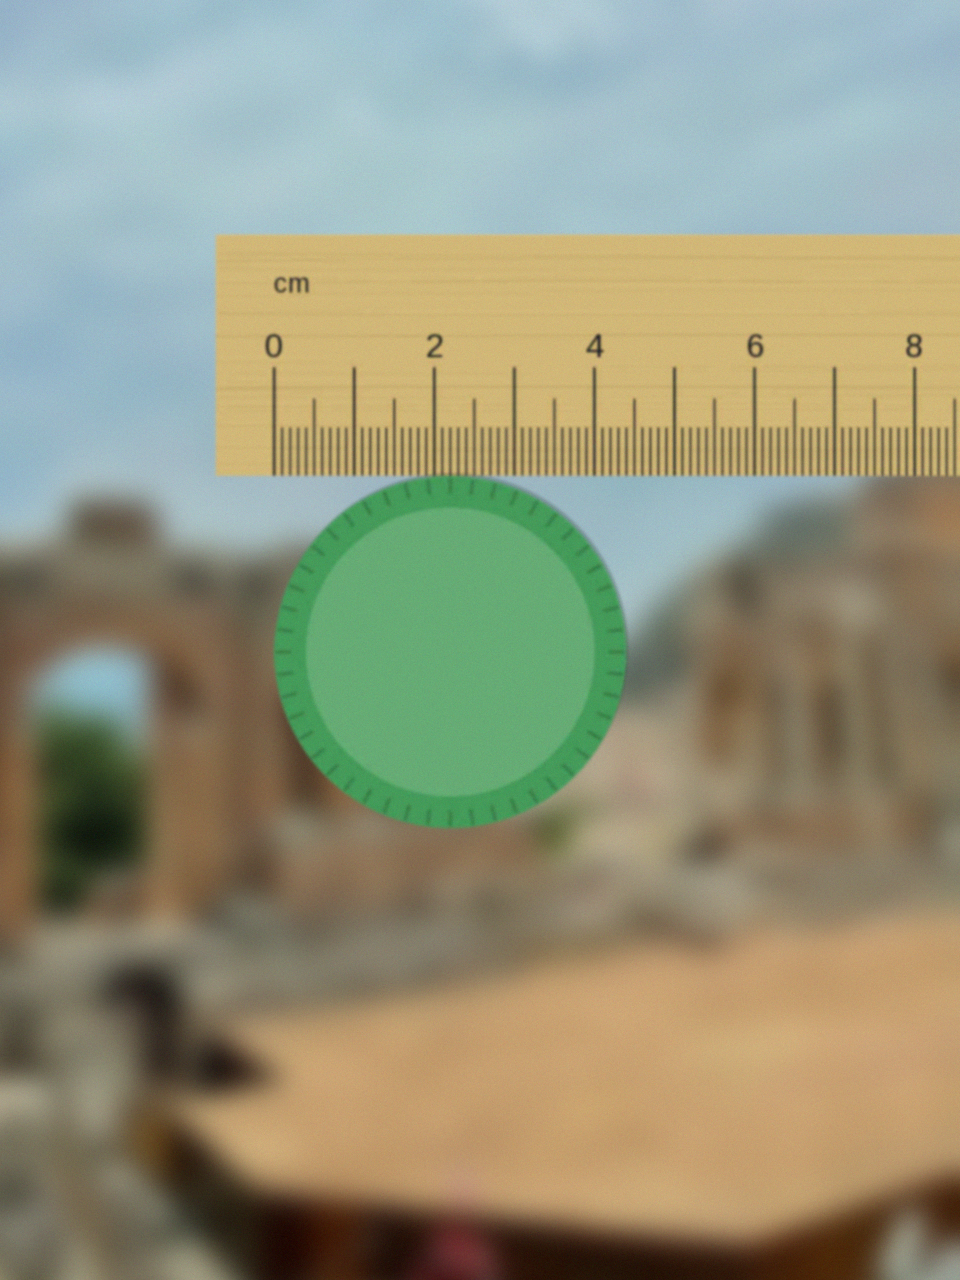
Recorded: 4.4 (cm)
